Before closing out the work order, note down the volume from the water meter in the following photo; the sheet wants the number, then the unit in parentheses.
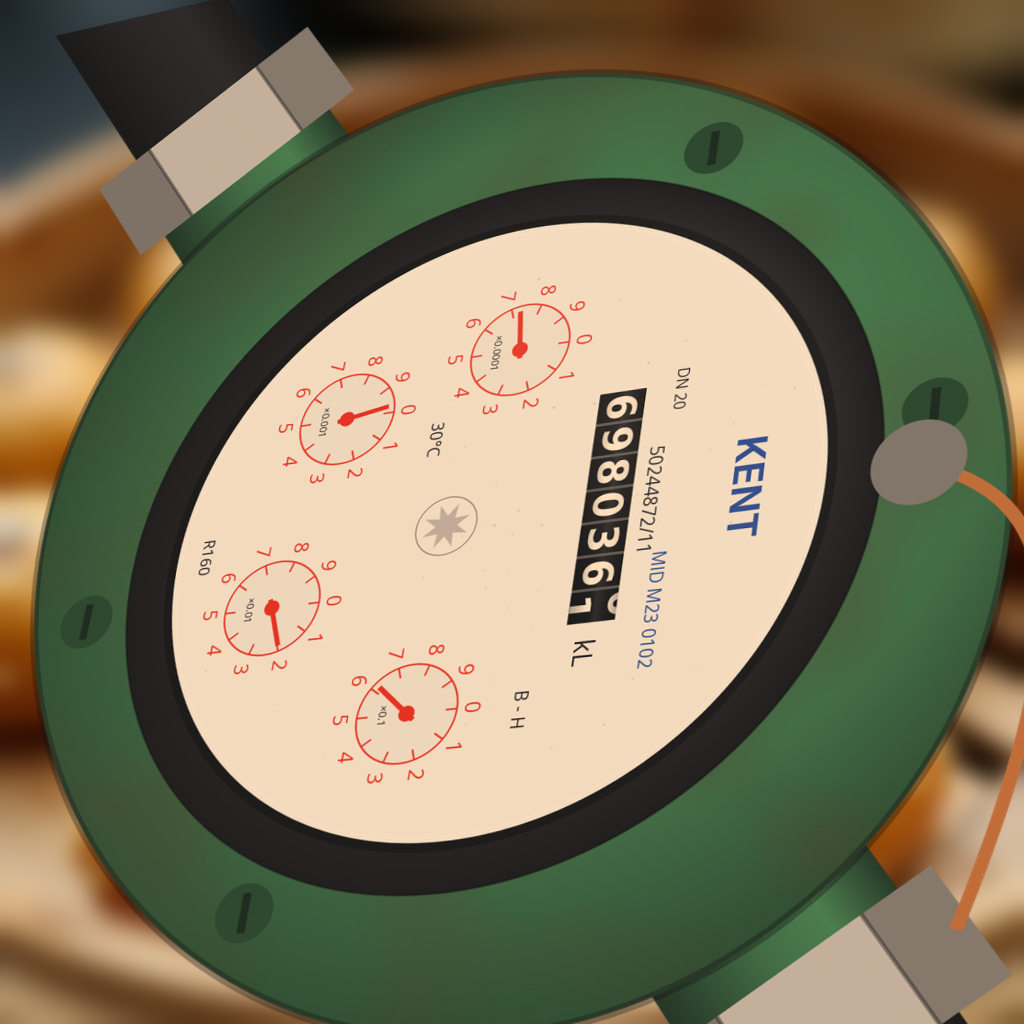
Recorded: 6980360.6197 (kL)
